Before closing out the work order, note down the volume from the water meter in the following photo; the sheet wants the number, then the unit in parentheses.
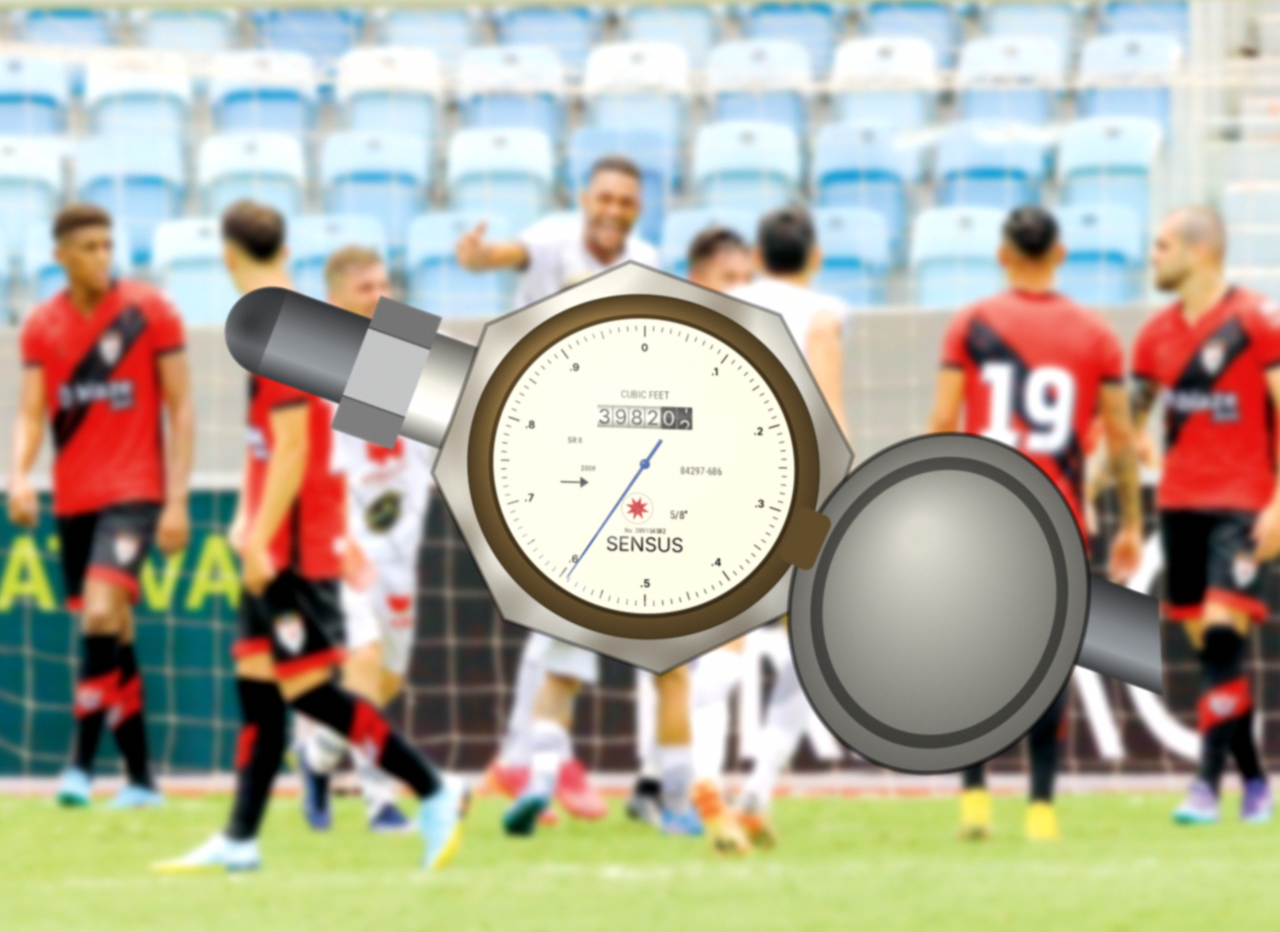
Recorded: 398201.59 (ft³)
